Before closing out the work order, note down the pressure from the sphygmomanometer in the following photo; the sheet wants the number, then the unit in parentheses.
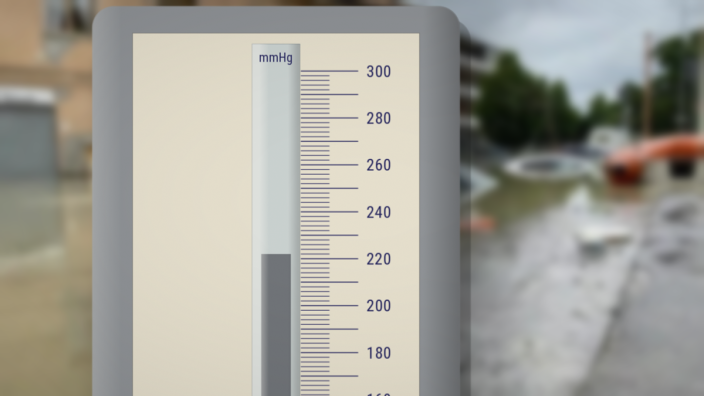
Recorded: 222 (mmHg)
